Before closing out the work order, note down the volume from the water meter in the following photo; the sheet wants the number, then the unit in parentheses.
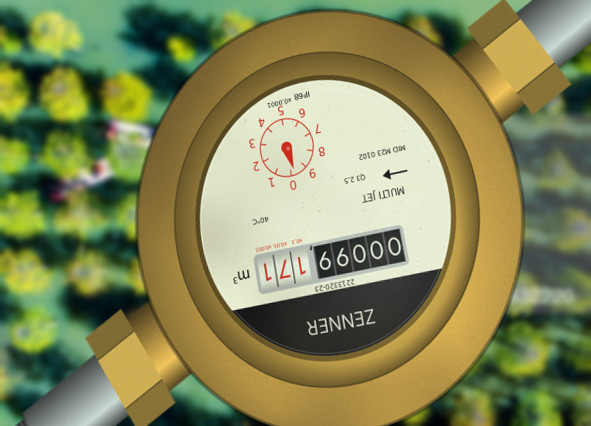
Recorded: 99.1709 (m³)
